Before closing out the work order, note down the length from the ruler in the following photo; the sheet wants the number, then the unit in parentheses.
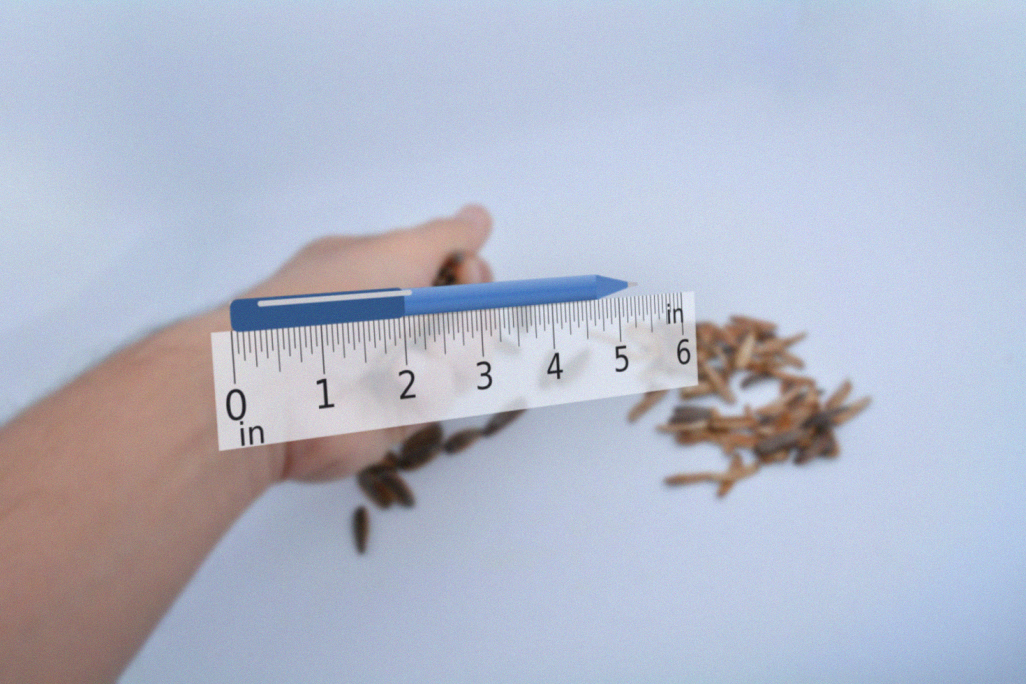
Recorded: 5.3125 (in)
